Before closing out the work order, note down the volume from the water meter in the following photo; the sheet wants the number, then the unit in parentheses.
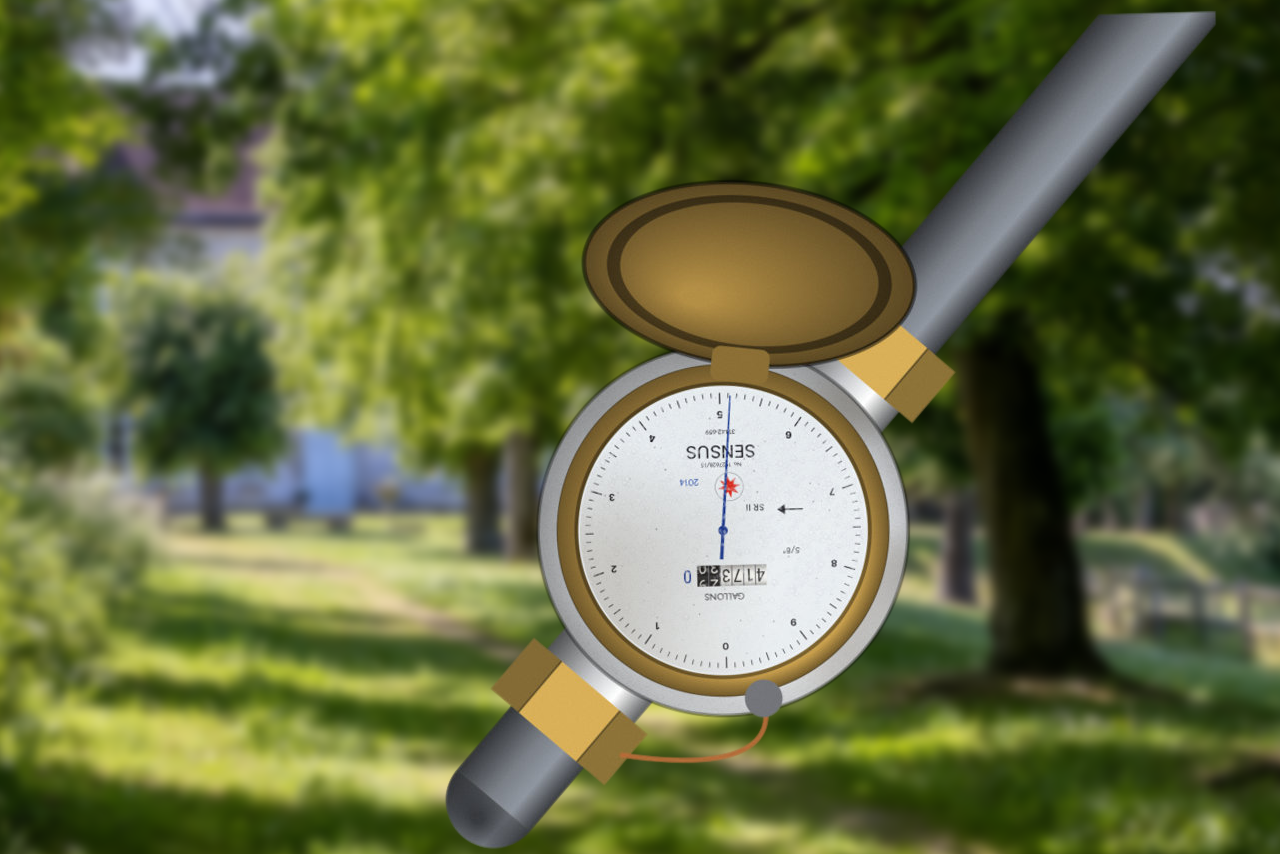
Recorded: 4173295.1 (gal)
